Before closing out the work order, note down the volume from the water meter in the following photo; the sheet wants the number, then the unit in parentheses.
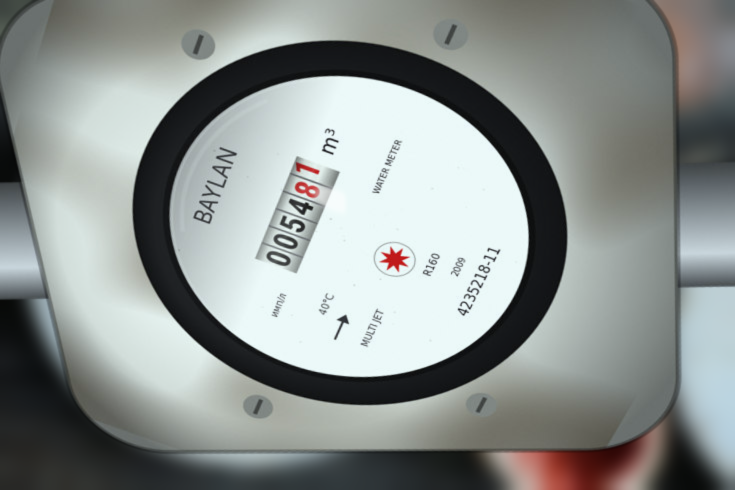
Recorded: 54.81 (m³)
